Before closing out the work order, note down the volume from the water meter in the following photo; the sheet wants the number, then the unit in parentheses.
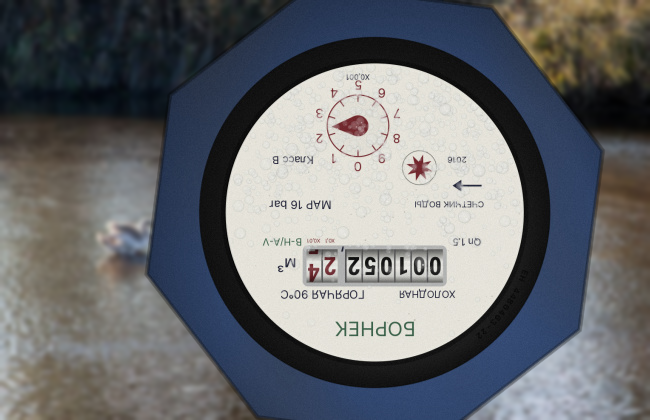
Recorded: 1052.242 (m³)
